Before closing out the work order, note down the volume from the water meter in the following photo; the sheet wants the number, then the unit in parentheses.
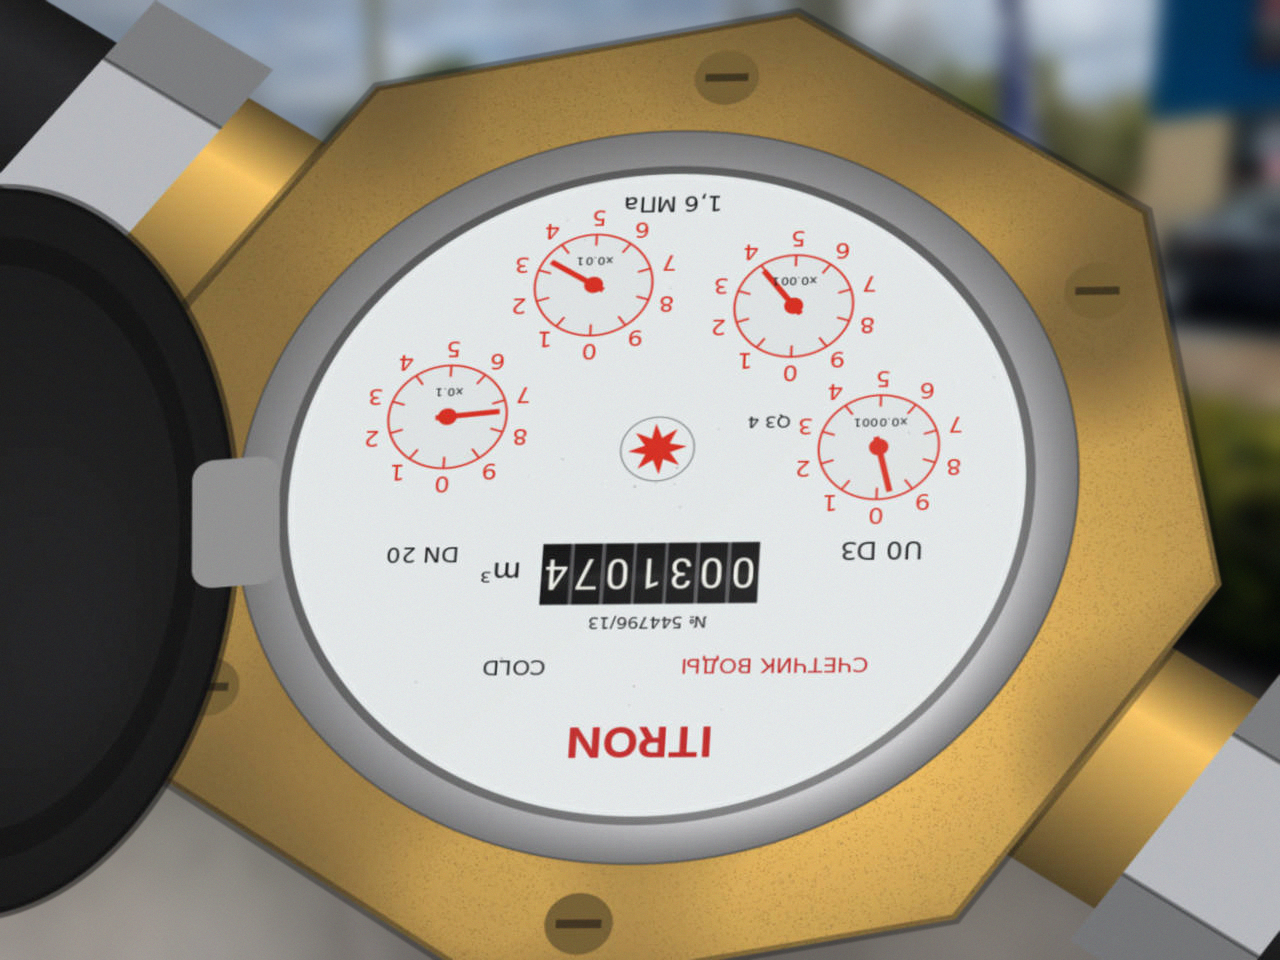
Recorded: 31074.7339 (m³)
